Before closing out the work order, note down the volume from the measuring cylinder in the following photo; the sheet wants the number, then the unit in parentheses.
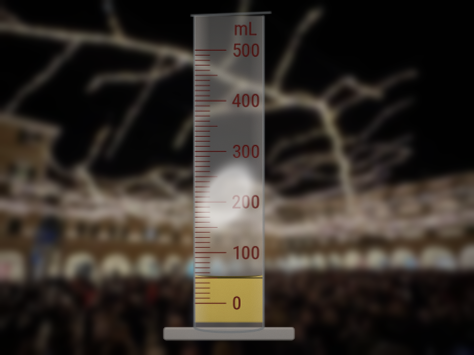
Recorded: 50 (mL)
